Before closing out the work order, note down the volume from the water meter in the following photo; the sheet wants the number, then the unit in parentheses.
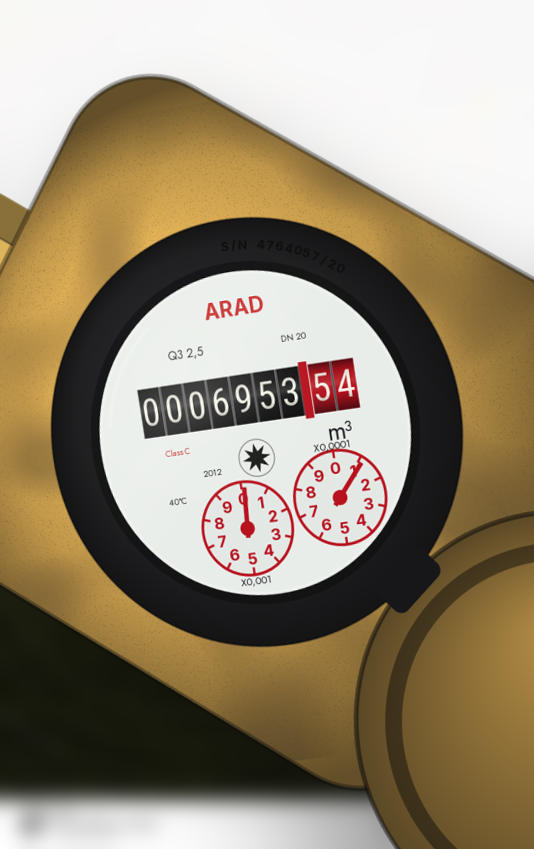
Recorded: 6953.5401 (m³)
